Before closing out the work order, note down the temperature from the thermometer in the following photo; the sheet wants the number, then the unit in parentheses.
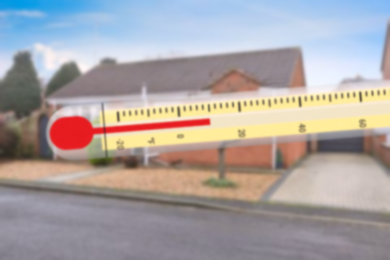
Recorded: 10 (°F)
